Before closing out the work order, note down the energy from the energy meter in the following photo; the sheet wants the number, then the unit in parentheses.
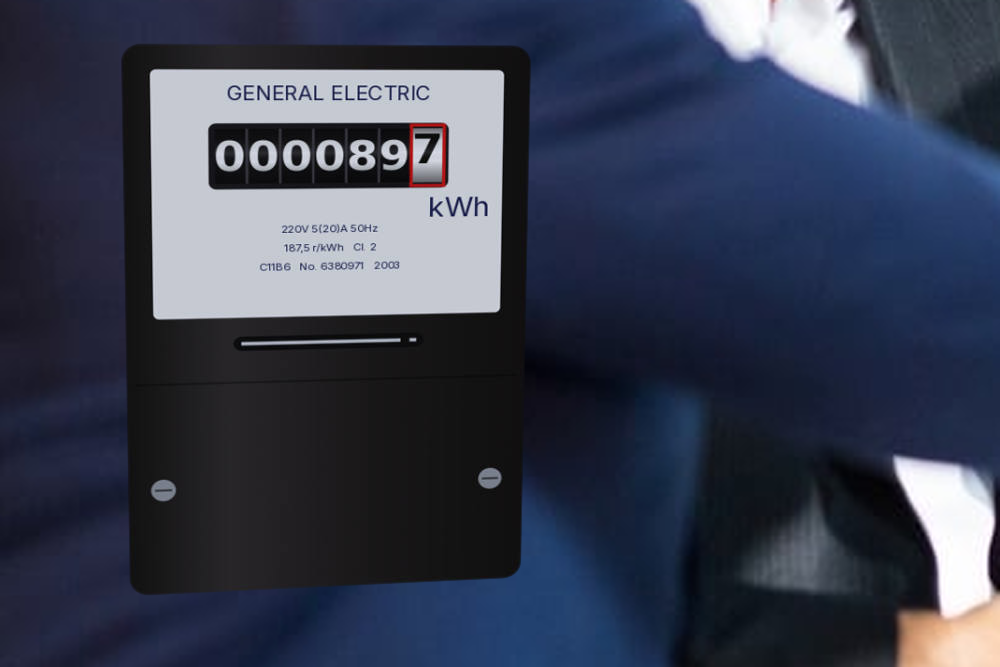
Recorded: 89.7 (kWh)
